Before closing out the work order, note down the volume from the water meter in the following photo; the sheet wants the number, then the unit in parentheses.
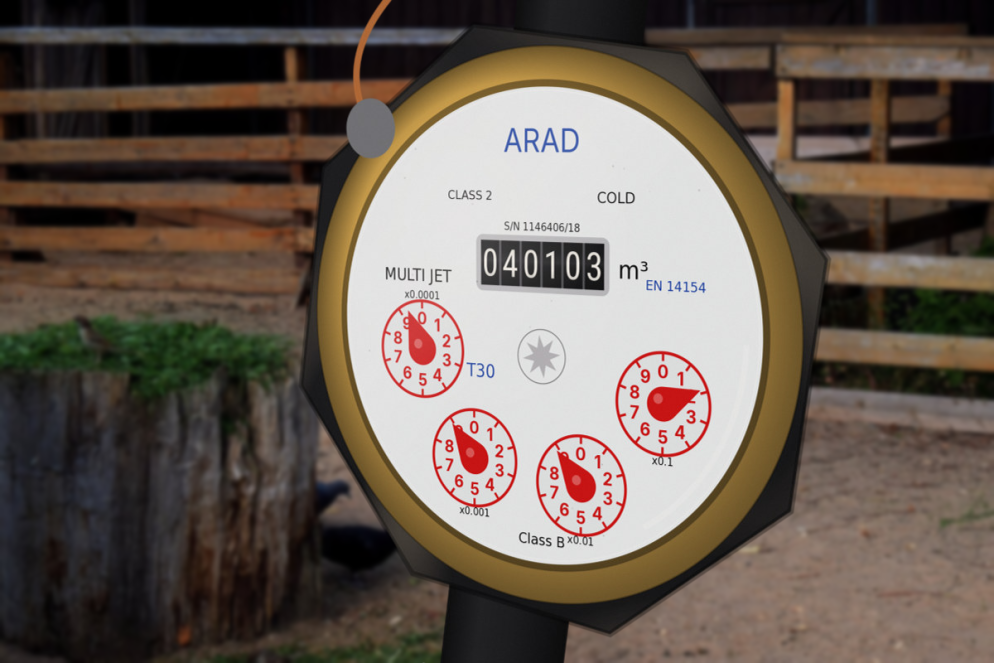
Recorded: 40103.1889 (m³)
